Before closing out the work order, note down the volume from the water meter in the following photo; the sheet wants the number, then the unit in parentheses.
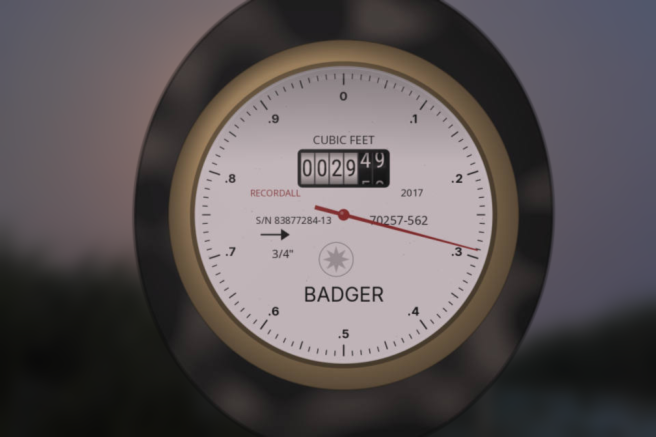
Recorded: 2949.29 (ft³)
